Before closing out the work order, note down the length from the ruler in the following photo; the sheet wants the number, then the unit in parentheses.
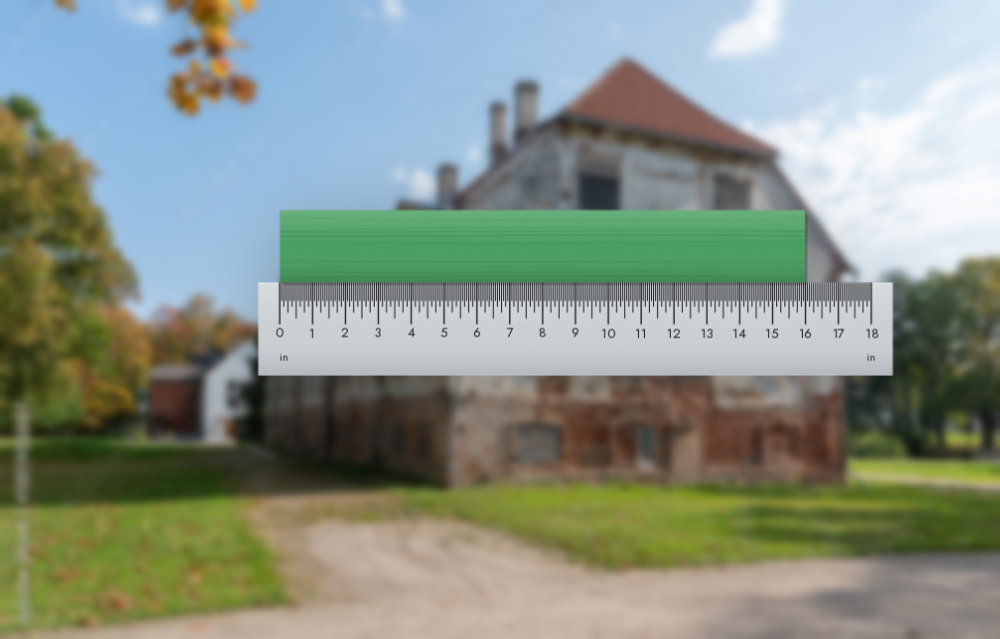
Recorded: 16 (in)
